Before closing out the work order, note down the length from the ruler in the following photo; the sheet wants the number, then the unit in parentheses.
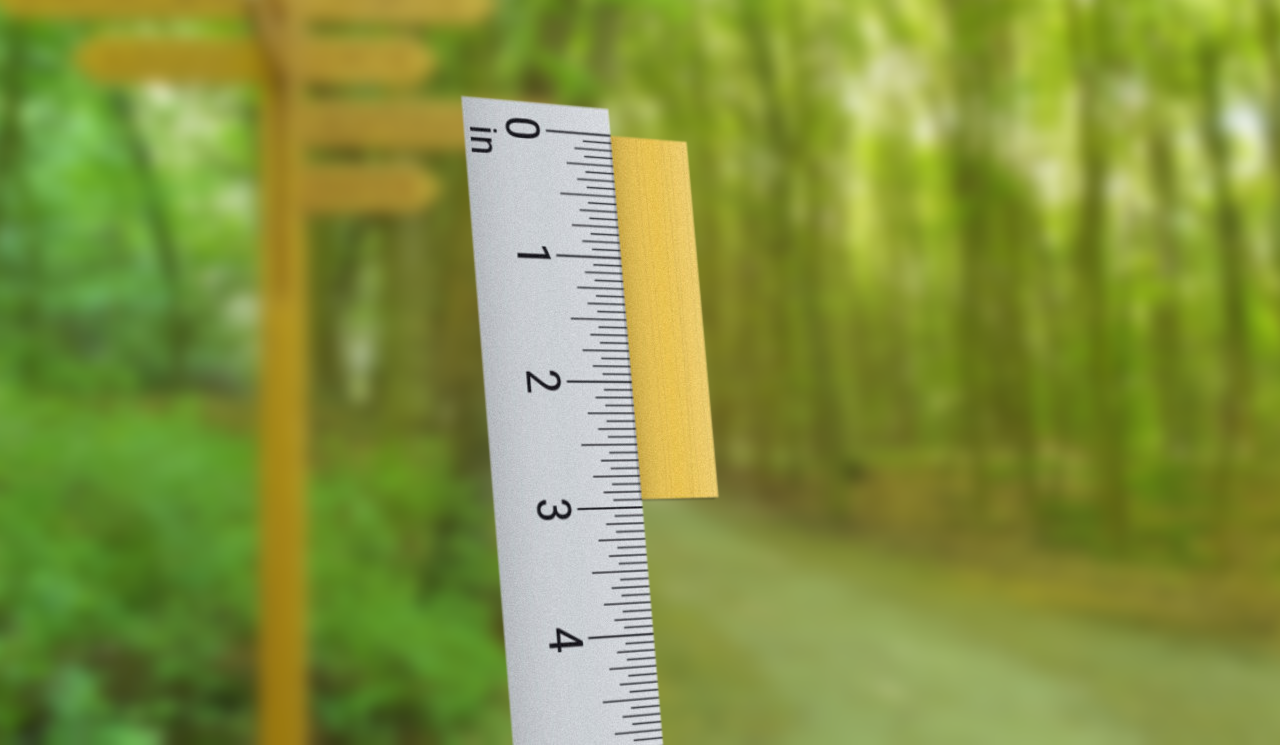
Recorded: 2.9375 (in)
